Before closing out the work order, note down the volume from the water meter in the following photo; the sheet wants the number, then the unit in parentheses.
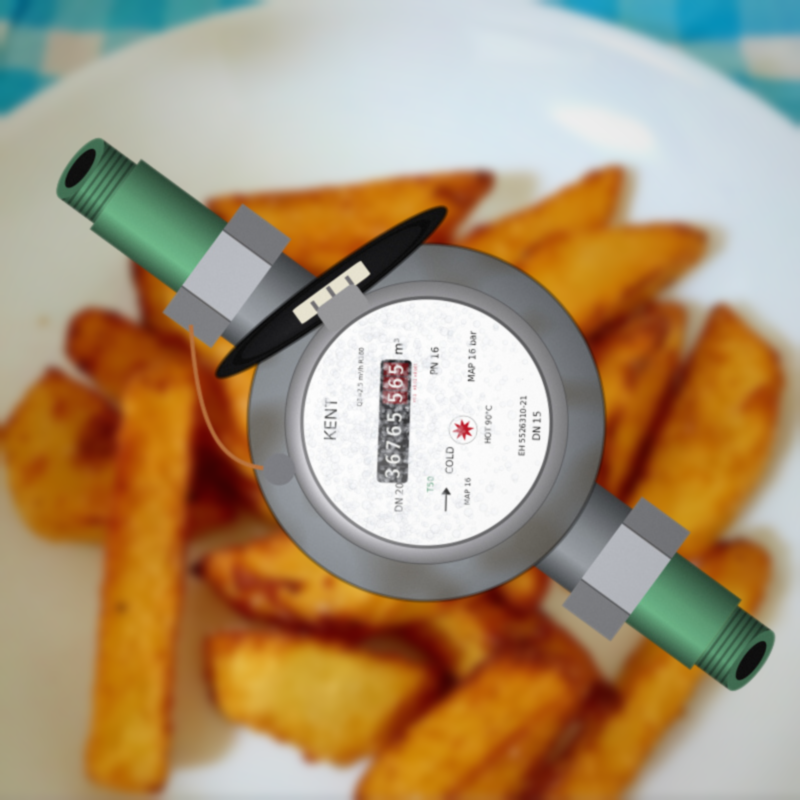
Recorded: 36765.565 (m³)
